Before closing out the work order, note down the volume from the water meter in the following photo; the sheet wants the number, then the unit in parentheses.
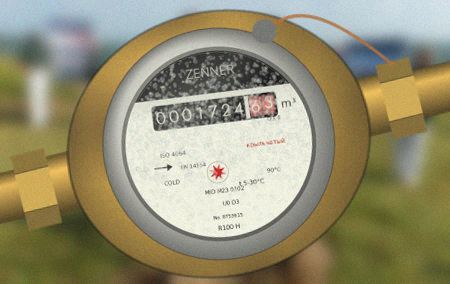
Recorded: 1724.63 (m³)
